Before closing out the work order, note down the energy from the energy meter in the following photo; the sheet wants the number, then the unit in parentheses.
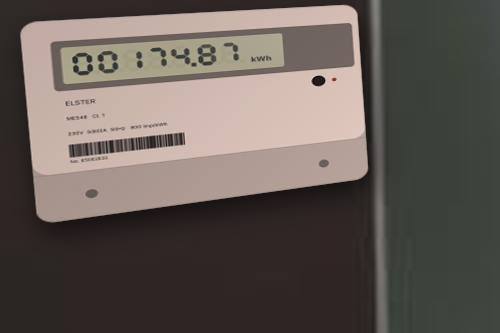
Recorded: 174.87 (kWh)
